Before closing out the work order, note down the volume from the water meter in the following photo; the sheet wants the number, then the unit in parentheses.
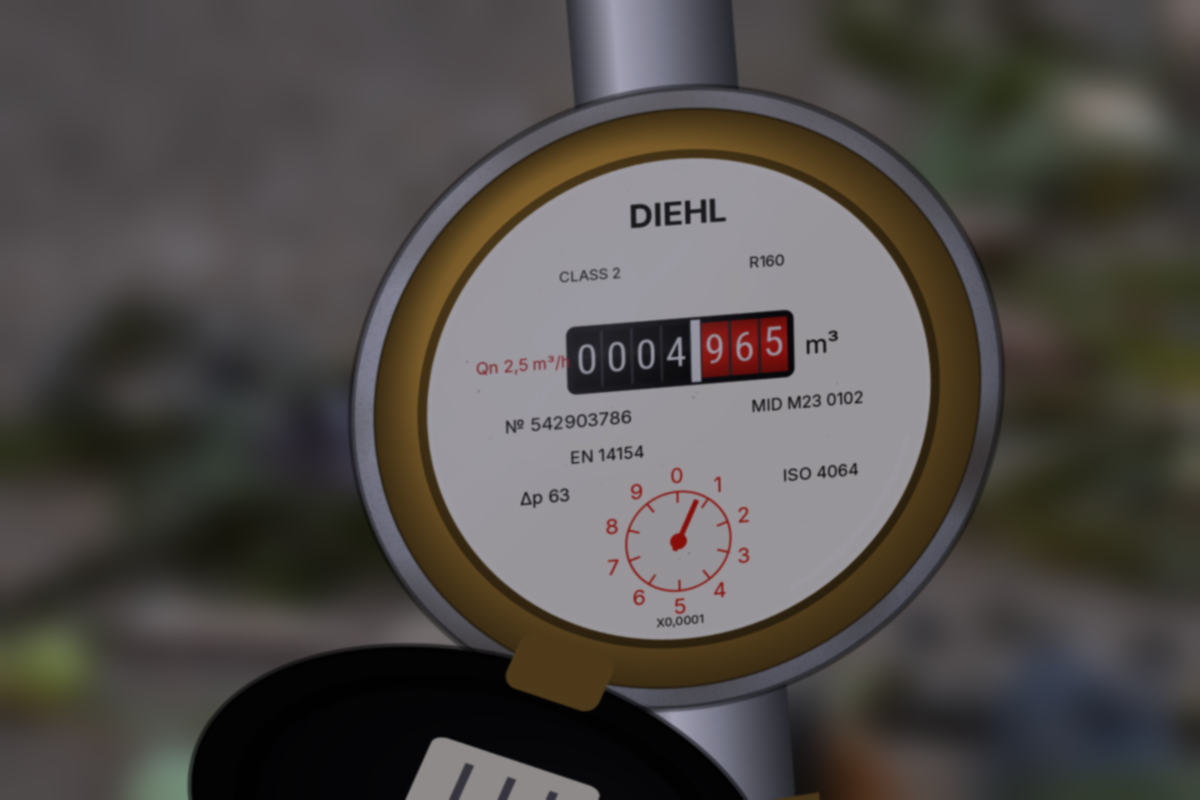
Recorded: 4.9650 (m³)
